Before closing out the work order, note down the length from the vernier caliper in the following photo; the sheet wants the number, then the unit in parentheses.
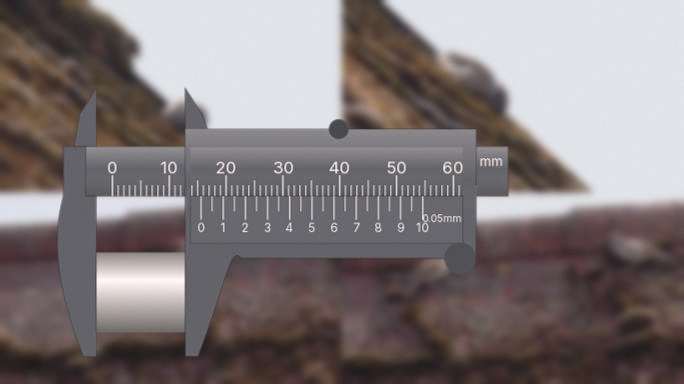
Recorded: 15.6 (mm)
